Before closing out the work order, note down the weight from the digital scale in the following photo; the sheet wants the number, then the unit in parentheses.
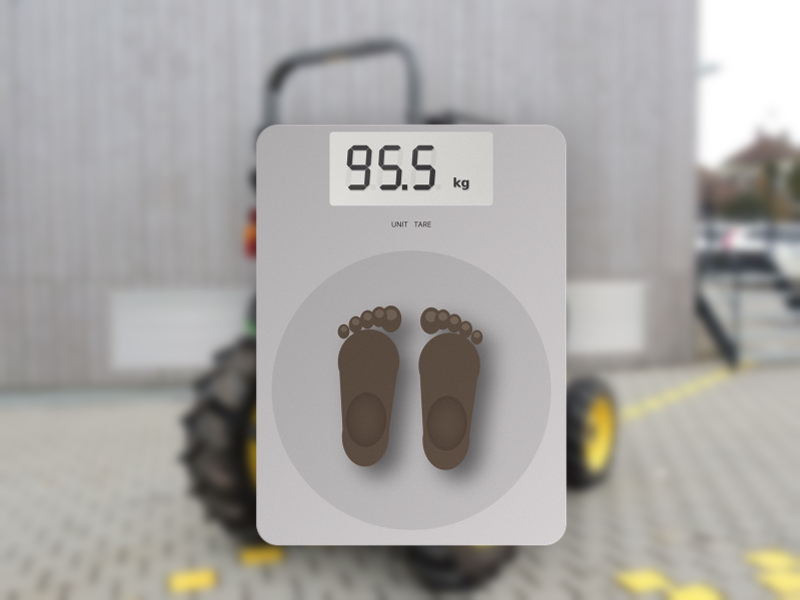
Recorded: 95.5 (kg)
